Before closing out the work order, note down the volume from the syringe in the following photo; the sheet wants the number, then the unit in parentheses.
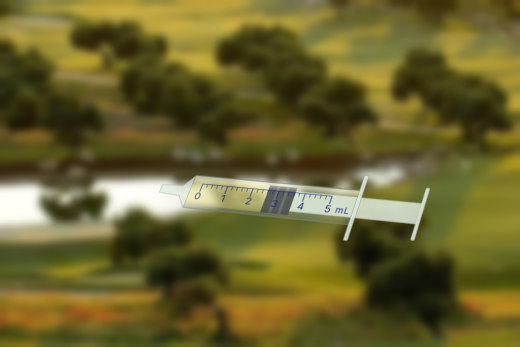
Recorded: 2.6 (mL)
